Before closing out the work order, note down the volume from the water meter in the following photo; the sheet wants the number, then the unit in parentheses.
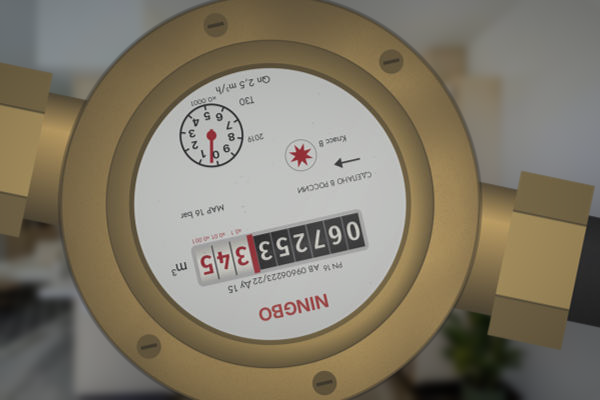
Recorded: 67253.3450 (m³)
